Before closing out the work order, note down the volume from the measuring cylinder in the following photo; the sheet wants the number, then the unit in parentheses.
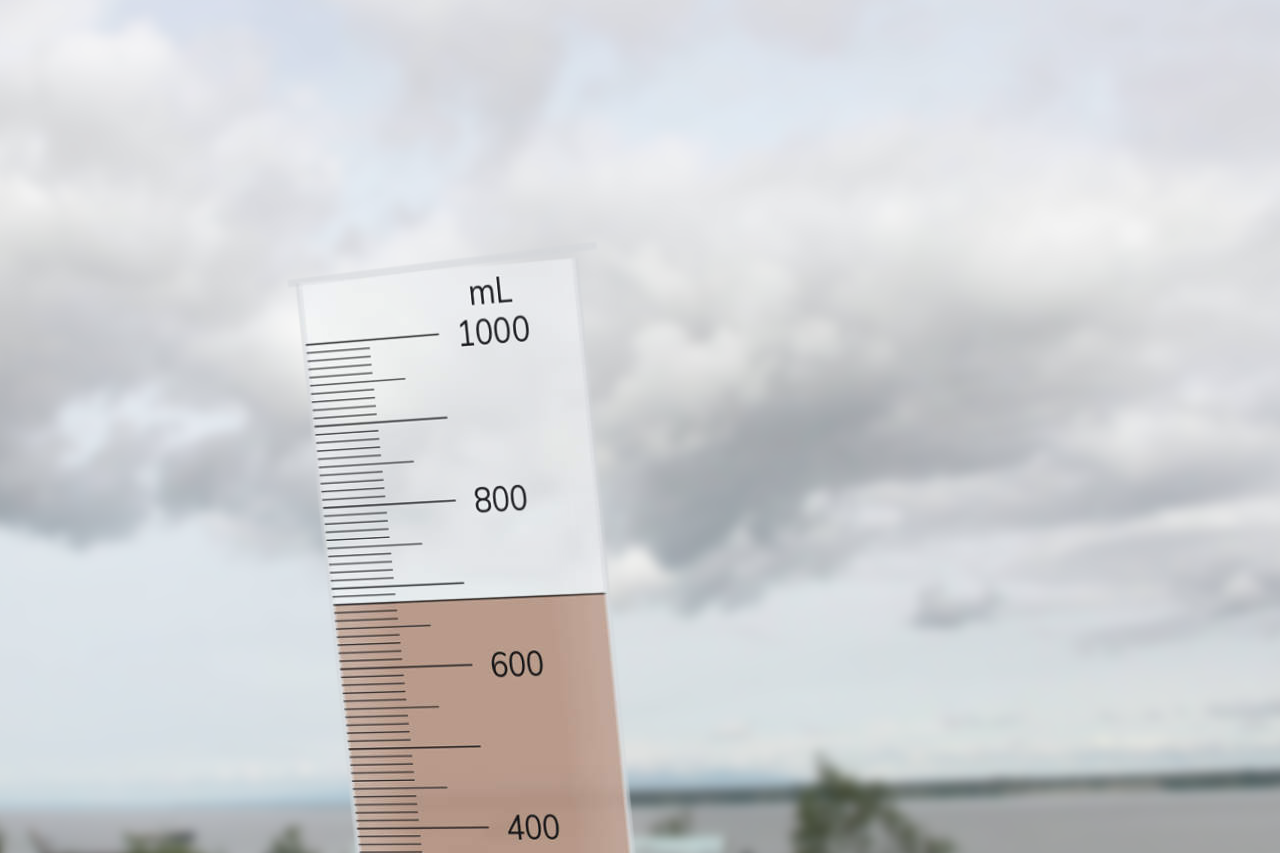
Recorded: 680 (mL)
